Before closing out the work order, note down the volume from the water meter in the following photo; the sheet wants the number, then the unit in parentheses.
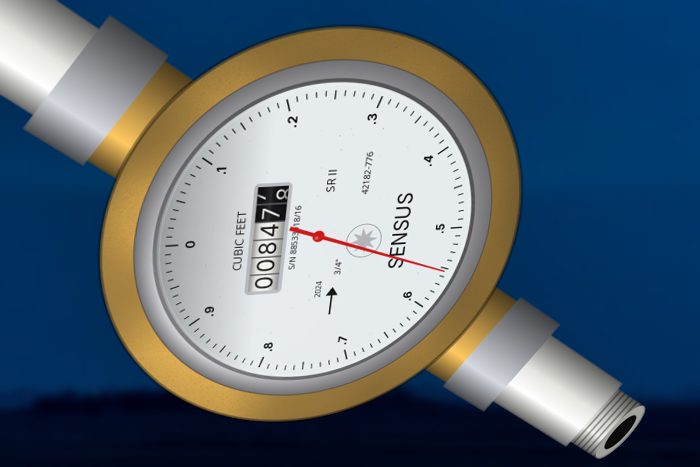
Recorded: 8477.55 (ft³)
